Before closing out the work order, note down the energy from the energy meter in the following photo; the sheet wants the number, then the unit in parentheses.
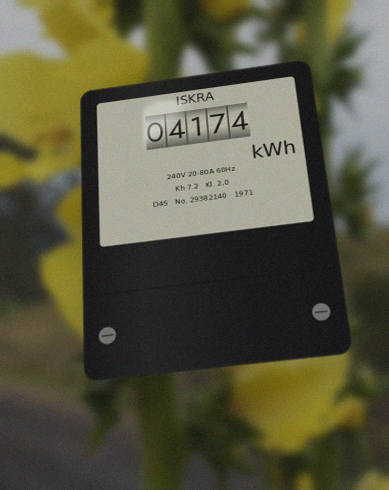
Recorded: 4174 (kWh)
